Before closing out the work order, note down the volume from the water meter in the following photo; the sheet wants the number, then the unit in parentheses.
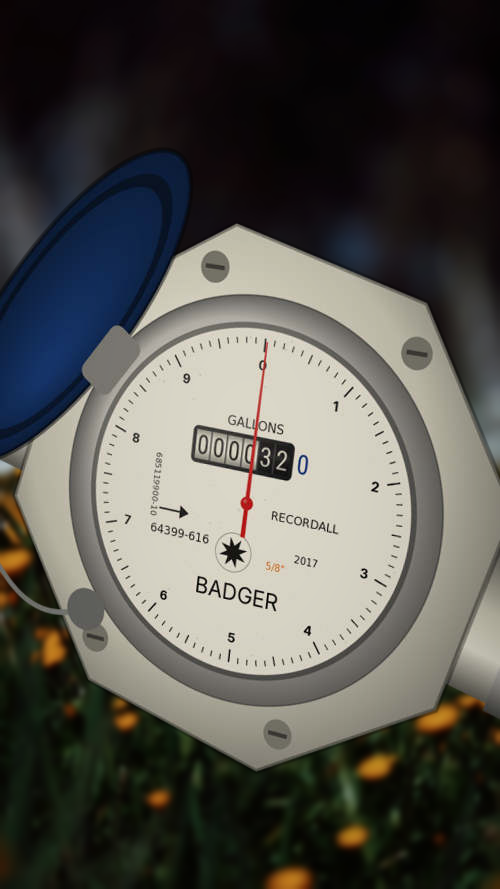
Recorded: 320.0 (gal)
